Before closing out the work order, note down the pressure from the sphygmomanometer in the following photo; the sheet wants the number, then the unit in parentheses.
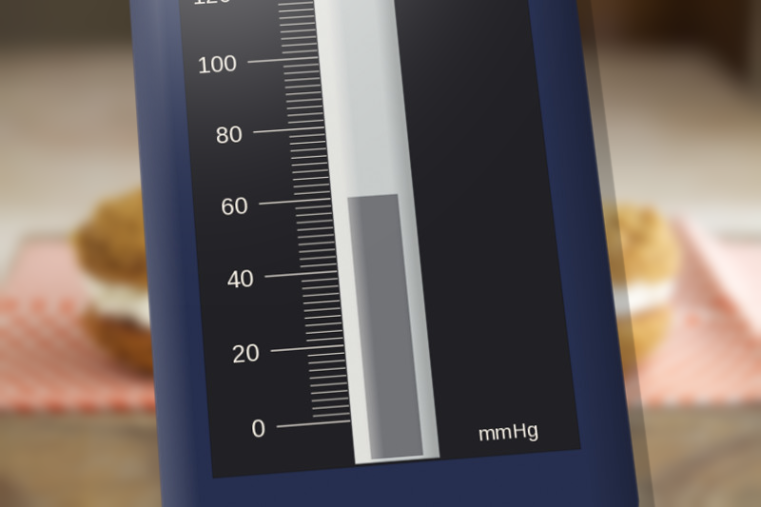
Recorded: 60 (mmHg)
